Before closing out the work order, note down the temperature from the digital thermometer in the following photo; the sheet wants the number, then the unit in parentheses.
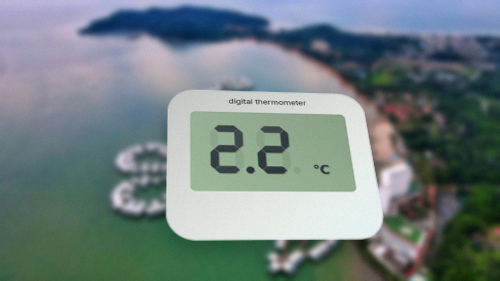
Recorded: 2.2 (°C)
